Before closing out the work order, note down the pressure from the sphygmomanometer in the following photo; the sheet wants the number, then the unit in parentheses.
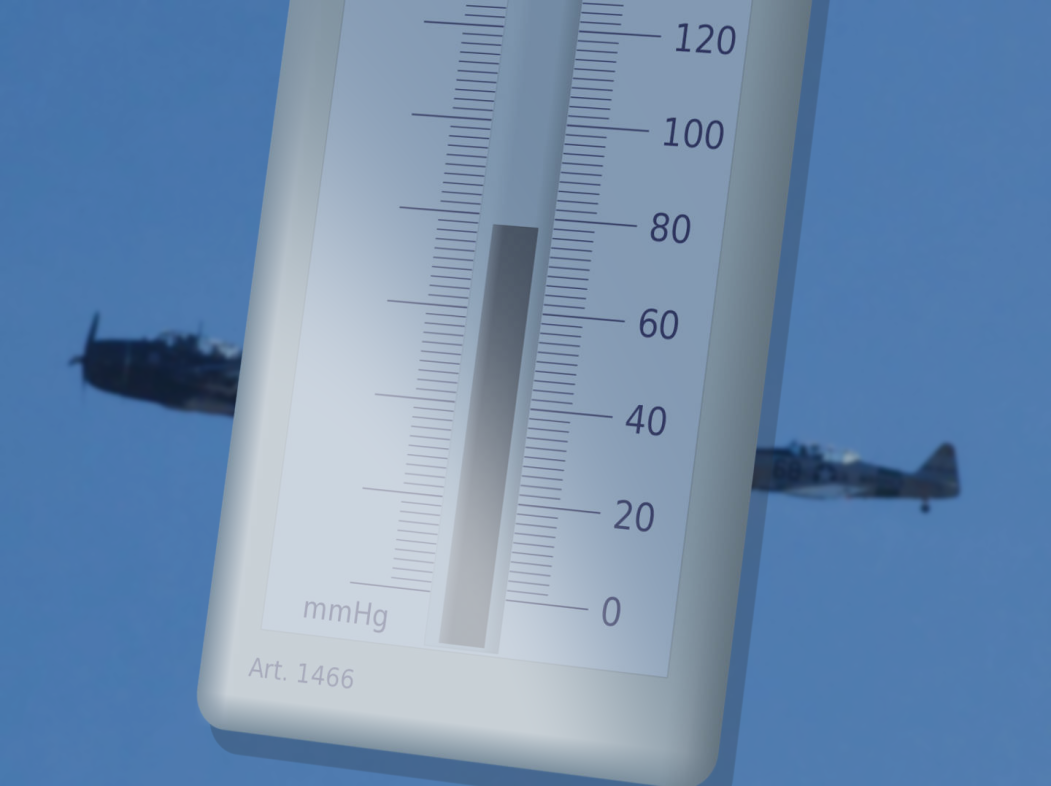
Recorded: 78 (mmHg)
